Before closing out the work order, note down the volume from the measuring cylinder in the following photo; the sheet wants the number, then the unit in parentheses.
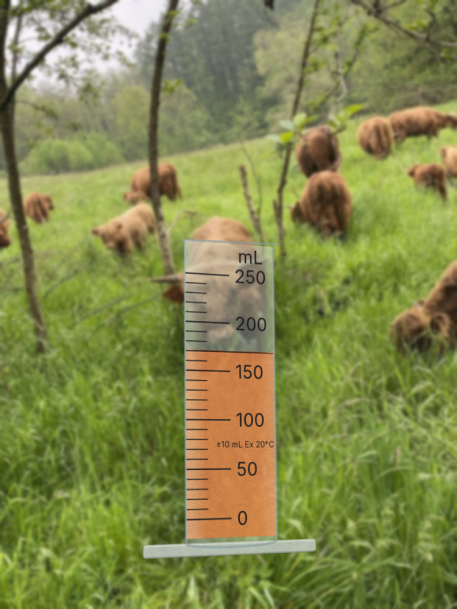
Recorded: 170 (mL)
